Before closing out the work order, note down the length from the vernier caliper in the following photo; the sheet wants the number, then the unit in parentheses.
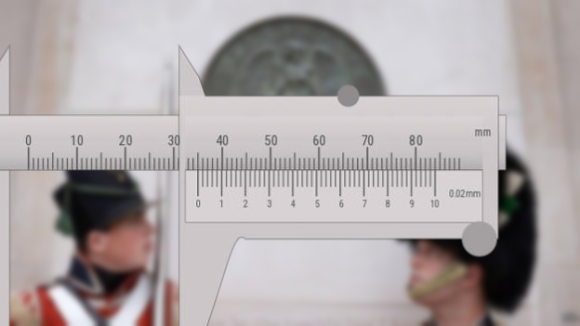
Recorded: 35.0 (mm)
